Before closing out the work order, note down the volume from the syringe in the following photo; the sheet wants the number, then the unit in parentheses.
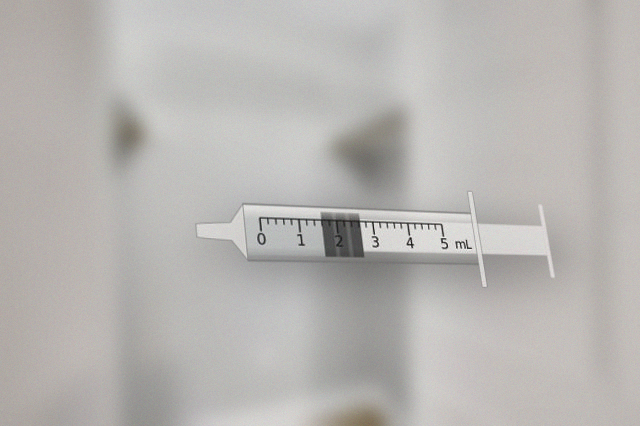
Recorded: 1.6 (mL)
